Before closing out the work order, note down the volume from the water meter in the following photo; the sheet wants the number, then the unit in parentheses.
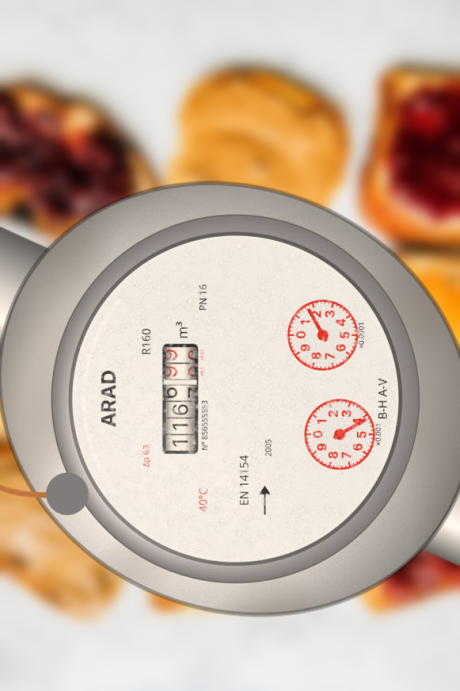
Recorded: 1166.9941 (m³)
